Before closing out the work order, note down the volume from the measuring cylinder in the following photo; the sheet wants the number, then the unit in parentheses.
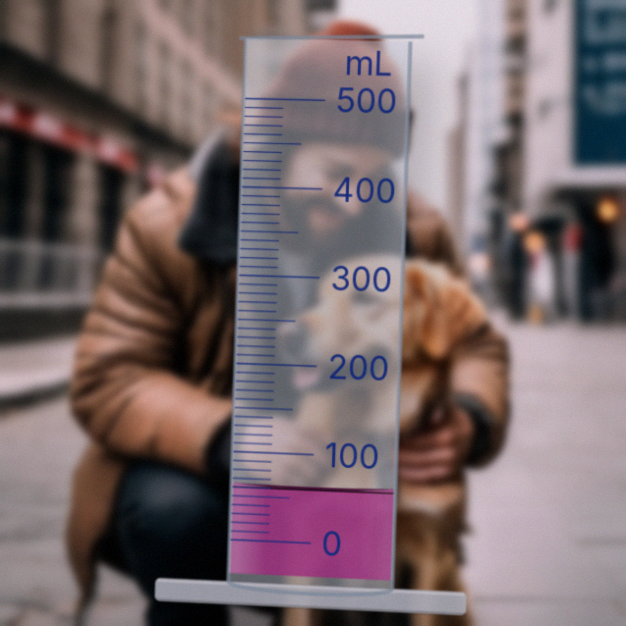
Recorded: 60 (mL)
